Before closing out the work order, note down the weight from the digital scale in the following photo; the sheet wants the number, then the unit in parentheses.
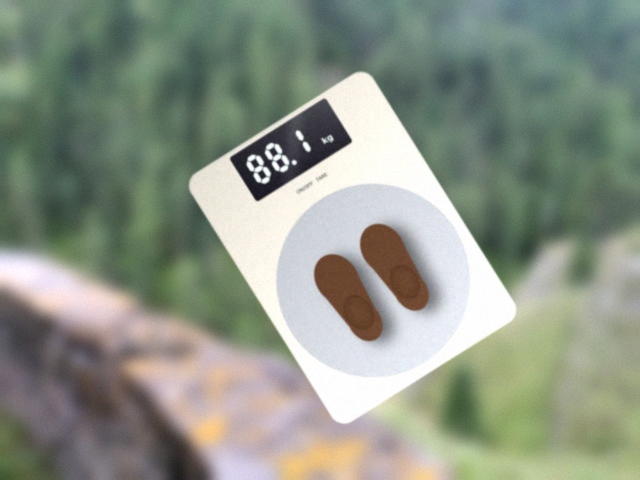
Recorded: 88.1 (kg)
